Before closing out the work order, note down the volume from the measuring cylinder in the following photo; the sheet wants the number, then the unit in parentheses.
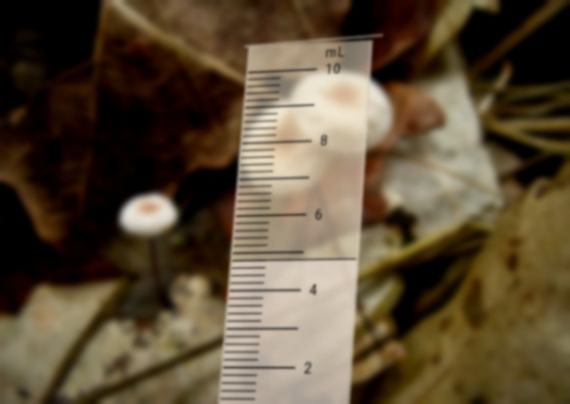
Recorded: 4.8 (mL)
